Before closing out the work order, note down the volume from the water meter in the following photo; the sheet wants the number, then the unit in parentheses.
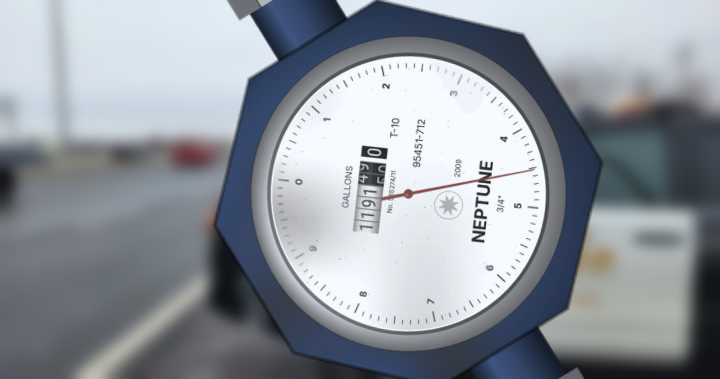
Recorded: 1191494.5 (gal)
